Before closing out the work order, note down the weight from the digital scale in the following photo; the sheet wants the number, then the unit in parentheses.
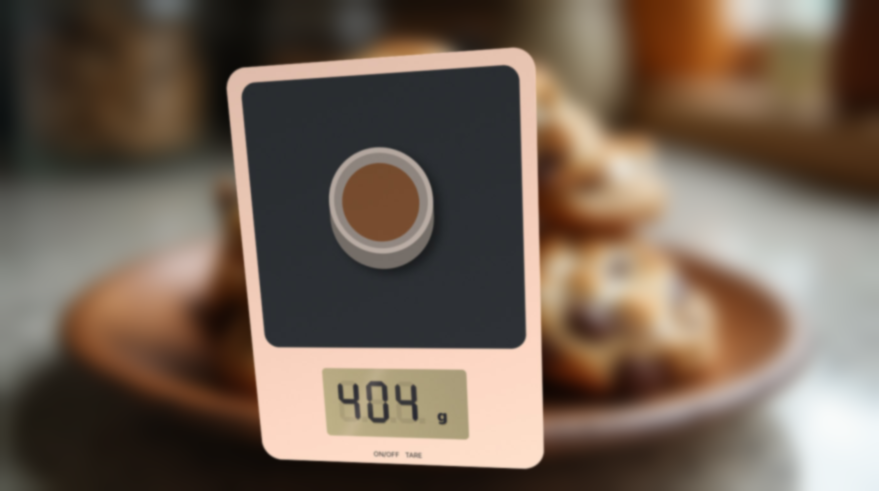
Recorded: 404 (g)
